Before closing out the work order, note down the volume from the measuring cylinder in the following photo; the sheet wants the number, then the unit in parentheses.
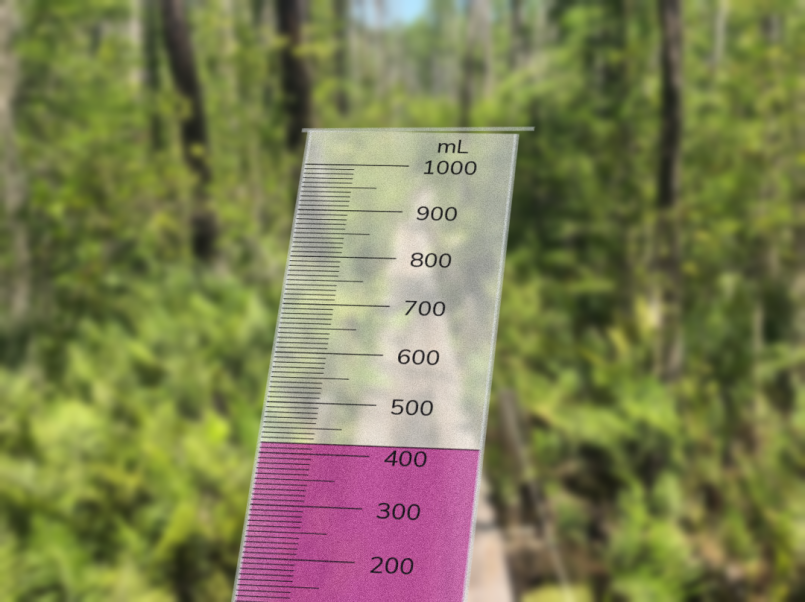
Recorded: 420 (mL)
